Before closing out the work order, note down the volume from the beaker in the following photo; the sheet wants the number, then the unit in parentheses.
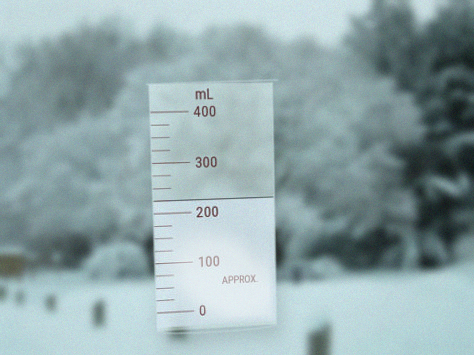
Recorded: 225 (mL)
